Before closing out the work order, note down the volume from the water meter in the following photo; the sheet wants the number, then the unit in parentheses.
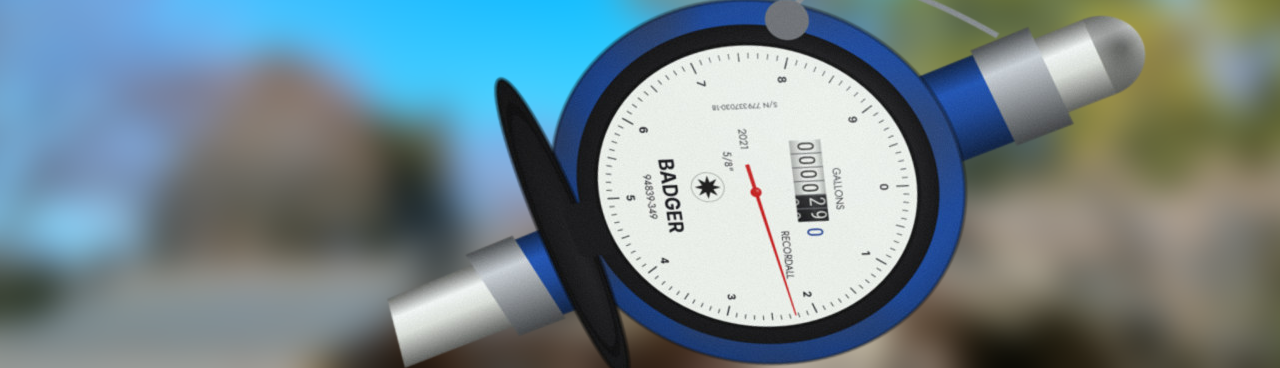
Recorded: 292.2 (gal)
